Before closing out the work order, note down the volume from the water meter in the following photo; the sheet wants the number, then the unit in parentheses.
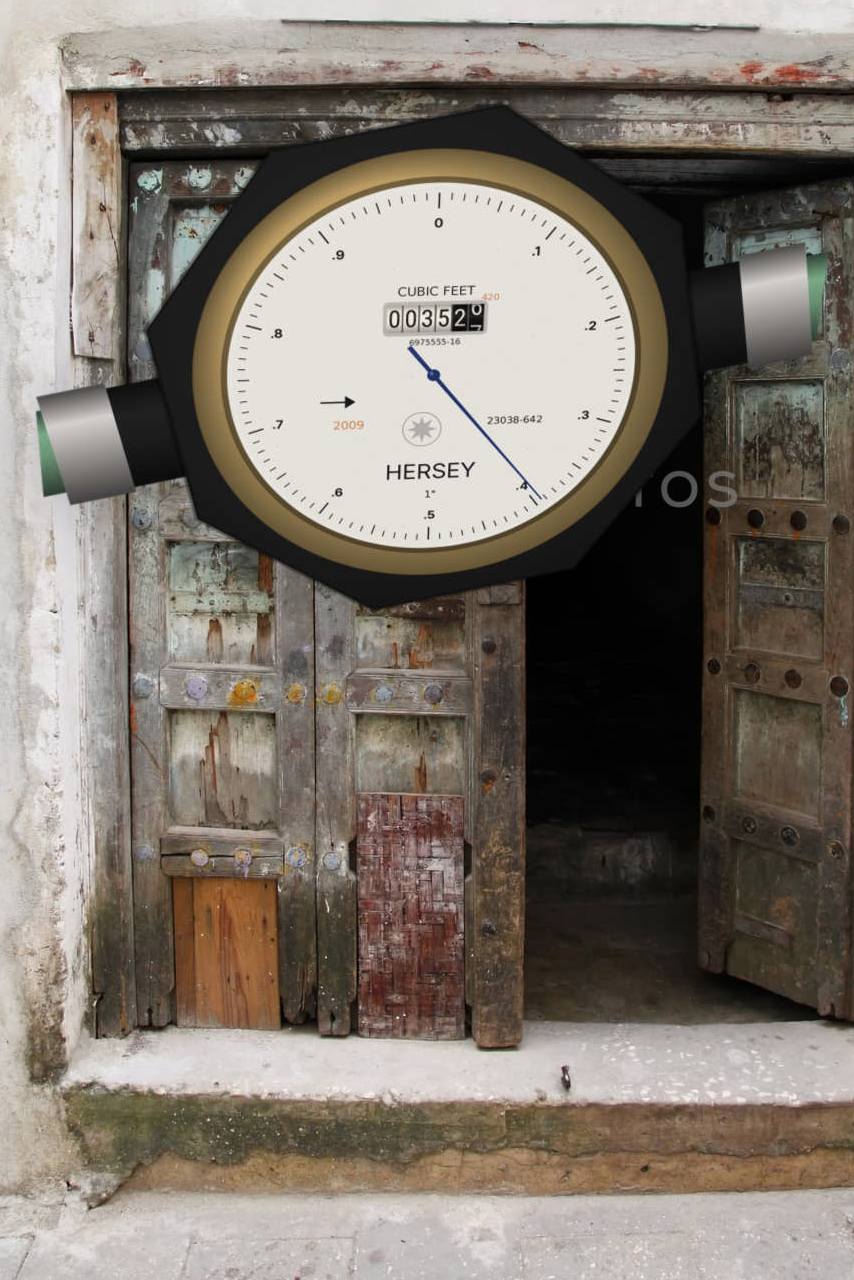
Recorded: 3526.39 (ft³)
